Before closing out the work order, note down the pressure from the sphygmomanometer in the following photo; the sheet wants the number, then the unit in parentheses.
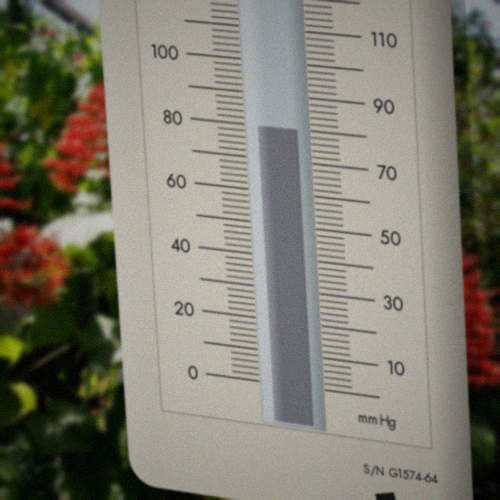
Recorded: 80 (mmHg)
